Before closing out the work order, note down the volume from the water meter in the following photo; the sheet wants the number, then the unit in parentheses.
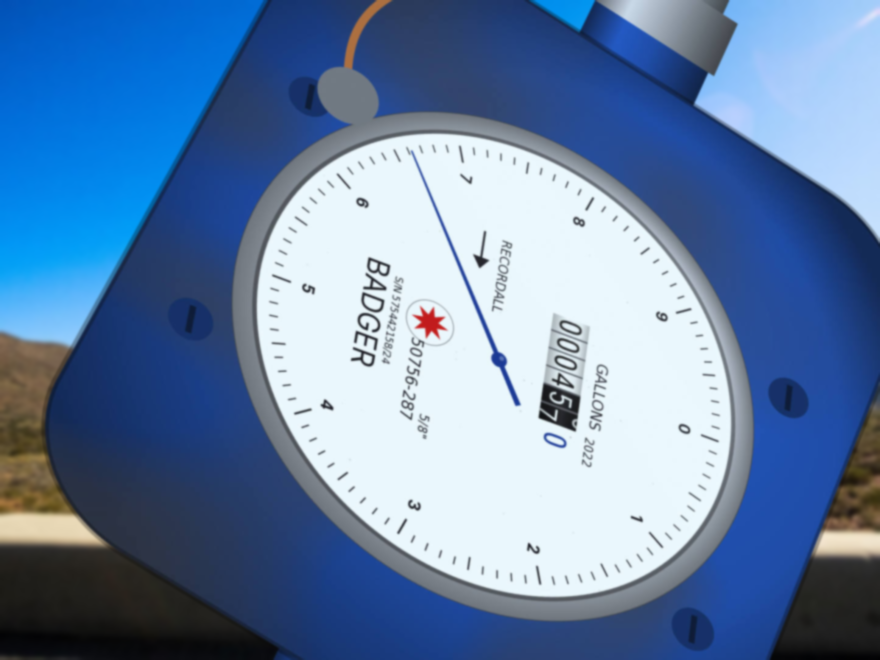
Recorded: 4566.6 (gal)
